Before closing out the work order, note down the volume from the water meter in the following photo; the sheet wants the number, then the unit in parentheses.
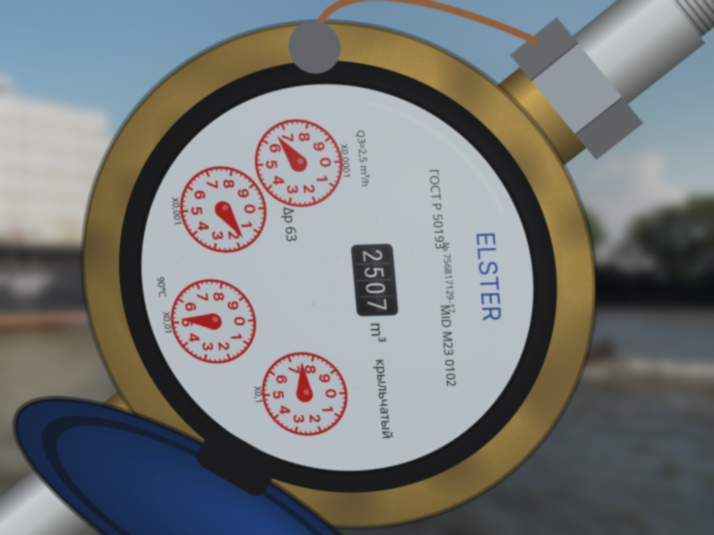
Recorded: 2507.7516 (m³)
